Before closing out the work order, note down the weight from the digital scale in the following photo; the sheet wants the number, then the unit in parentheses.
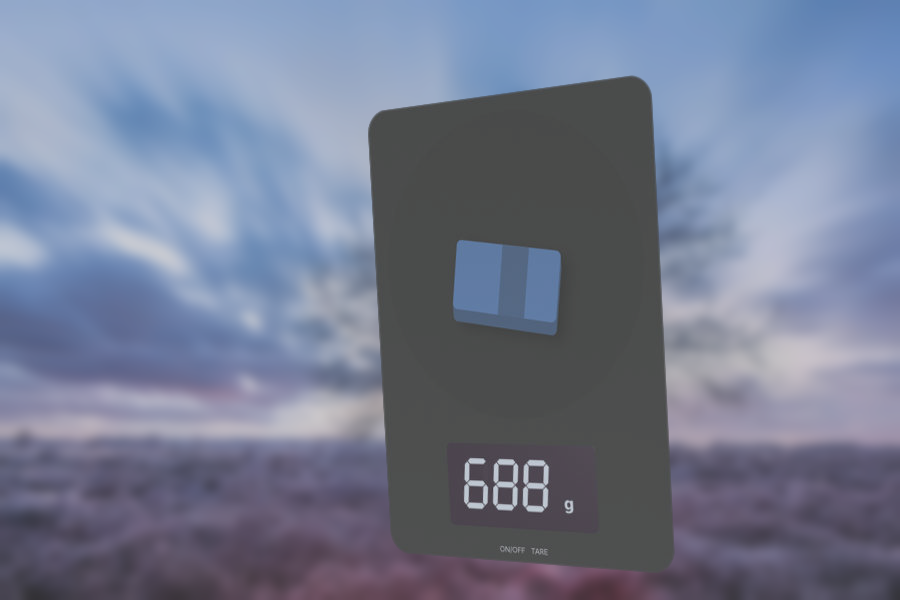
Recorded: 688 (g)
